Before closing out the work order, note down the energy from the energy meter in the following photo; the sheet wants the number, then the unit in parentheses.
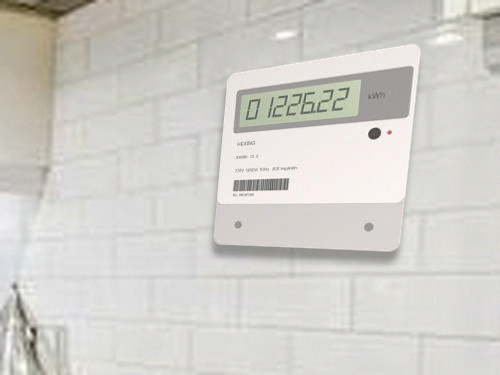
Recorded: 1226.22 (kWh)
